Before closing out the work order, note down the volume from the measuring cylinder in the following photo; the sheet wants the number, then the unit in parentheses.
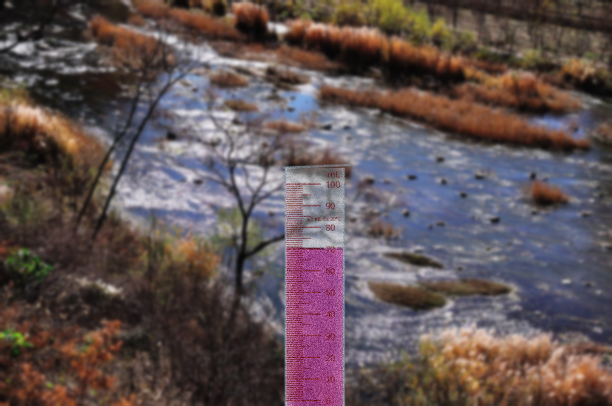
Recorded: 70 (mL)
